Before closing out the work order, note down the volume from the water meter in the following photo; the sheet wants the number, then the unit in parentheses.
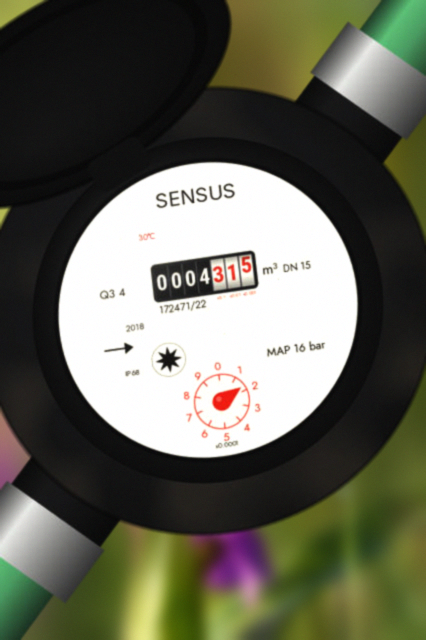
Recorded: 4.3151 (m³)
